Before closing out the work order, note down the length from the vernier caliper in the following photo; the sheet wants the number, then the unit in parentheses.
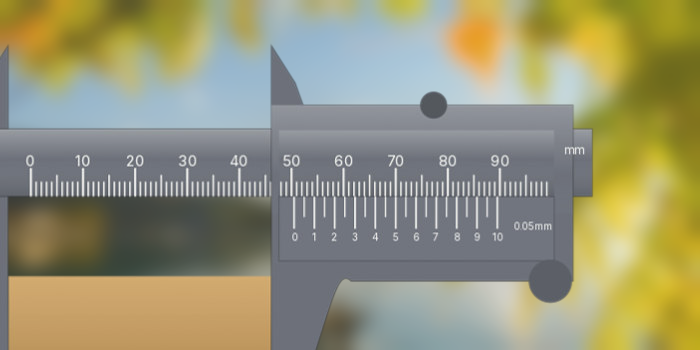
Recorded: 50.5 (mm)
